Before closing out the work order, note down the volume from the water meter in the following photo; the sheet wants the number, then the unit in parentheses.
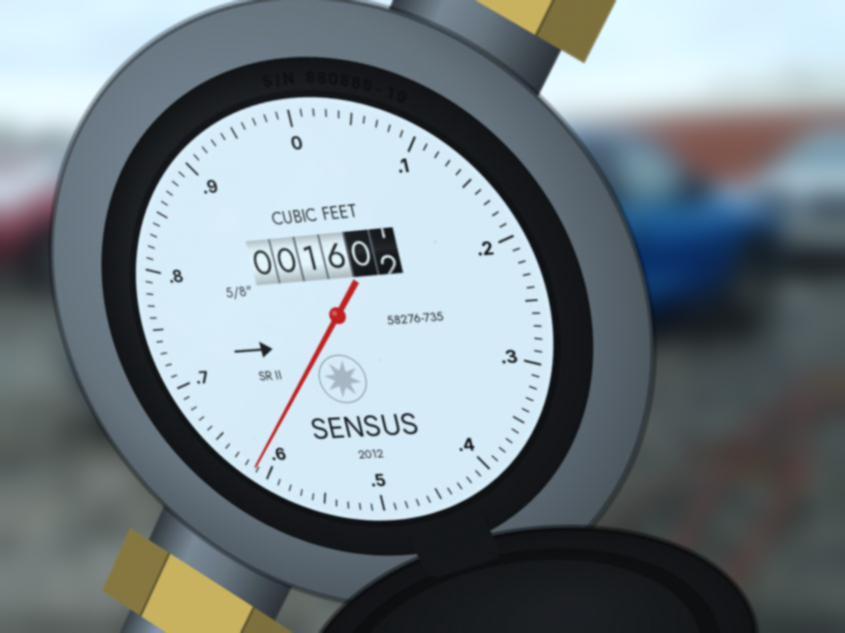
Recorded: 1601.61 (ft³)
